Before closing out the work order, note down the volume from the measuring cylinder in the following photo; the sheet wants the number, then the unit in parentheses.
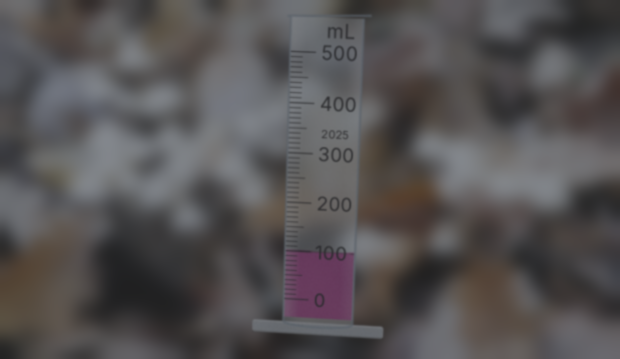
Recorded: 100 (mL)
